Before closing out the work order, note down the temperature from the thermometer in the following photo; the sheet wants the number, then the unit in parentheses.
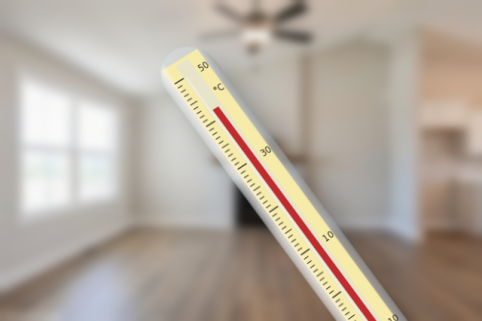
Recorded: 42 (°C)
